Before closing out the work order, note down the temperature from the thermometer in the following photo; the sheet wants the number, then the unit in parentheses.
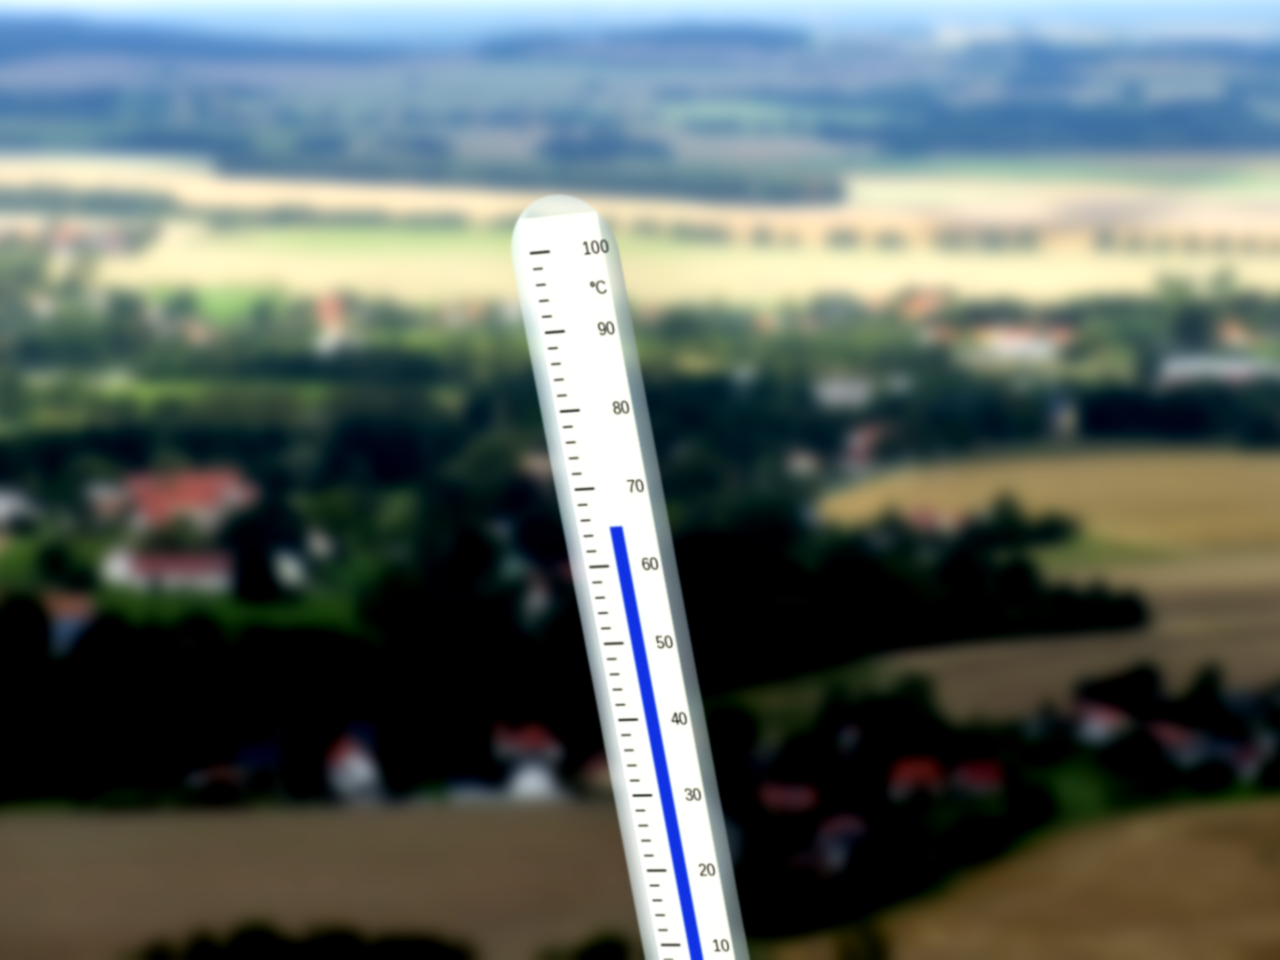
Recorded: 65 (°C)
